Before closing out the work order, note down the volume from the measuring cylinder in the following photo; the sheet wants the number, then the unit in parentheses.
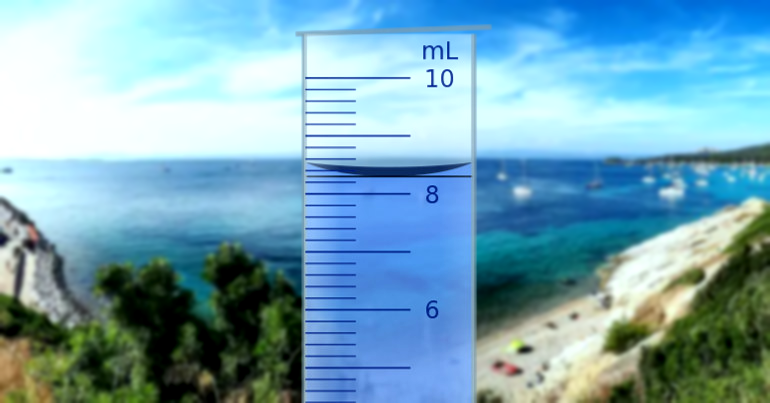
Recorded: 8.3 (mL)
